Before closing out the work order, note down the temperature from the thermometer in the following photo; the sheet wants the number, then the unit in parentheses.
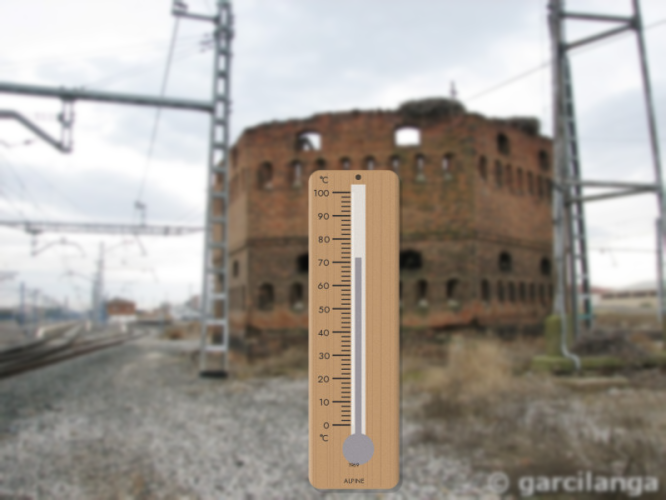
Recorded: 72 (°C)
